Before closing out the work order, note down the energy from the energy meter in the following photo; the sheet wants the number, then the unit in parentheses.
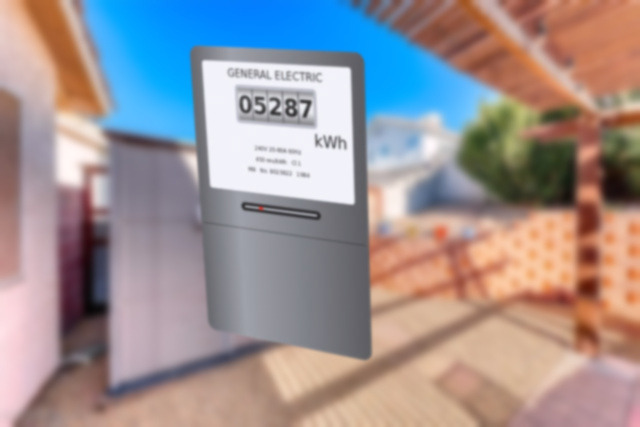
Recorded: 5287 (kWh)
